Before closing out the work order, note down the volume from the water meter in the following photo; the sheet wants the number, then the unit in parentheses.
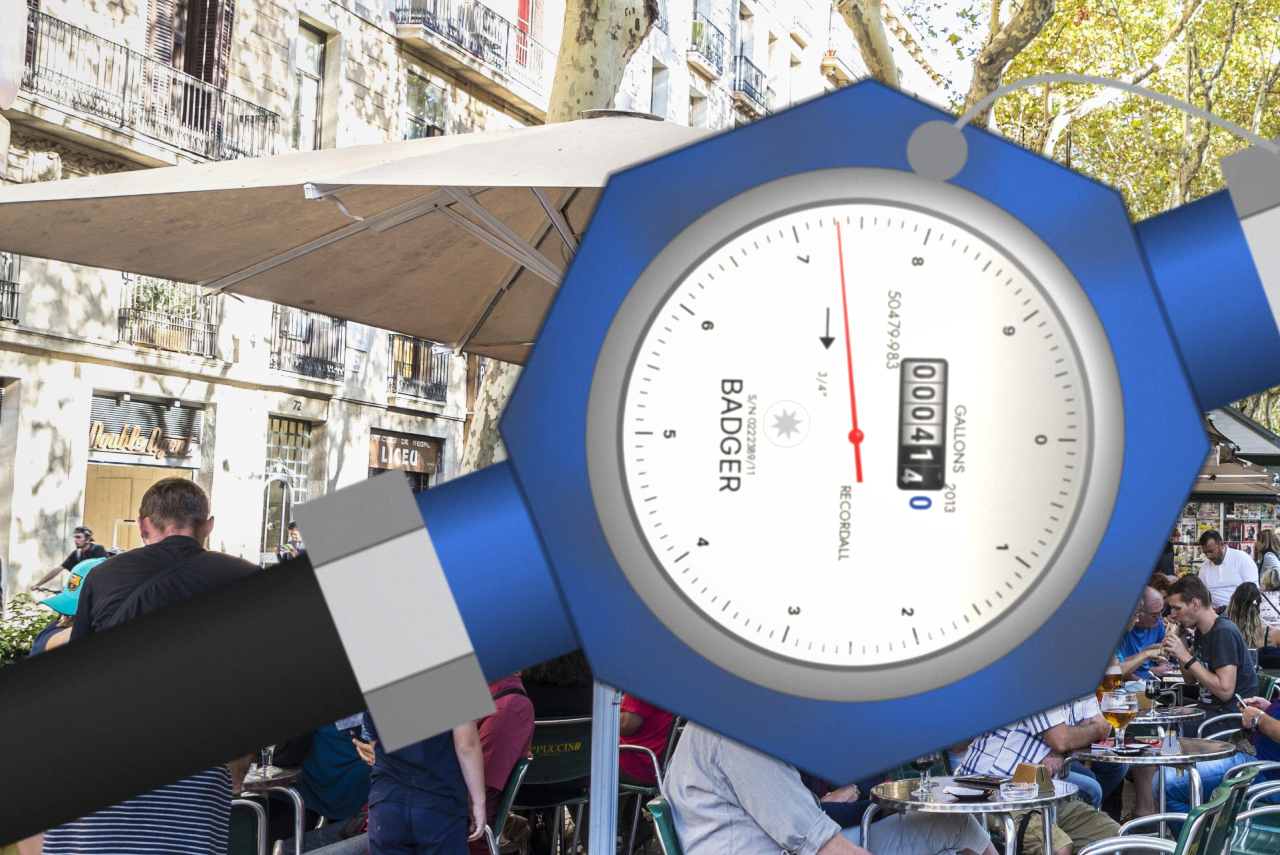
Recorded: 4137.3 (gal)
